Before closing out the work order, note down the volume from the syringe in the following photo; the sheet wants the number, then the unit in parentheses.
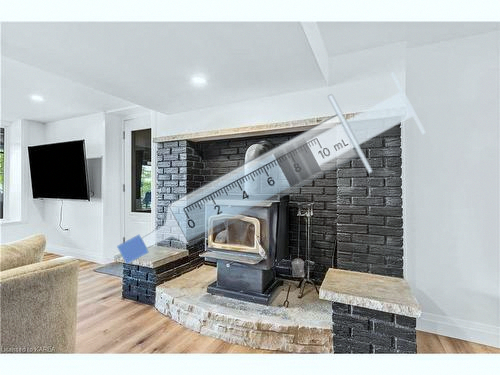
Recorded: 7 (mL)
